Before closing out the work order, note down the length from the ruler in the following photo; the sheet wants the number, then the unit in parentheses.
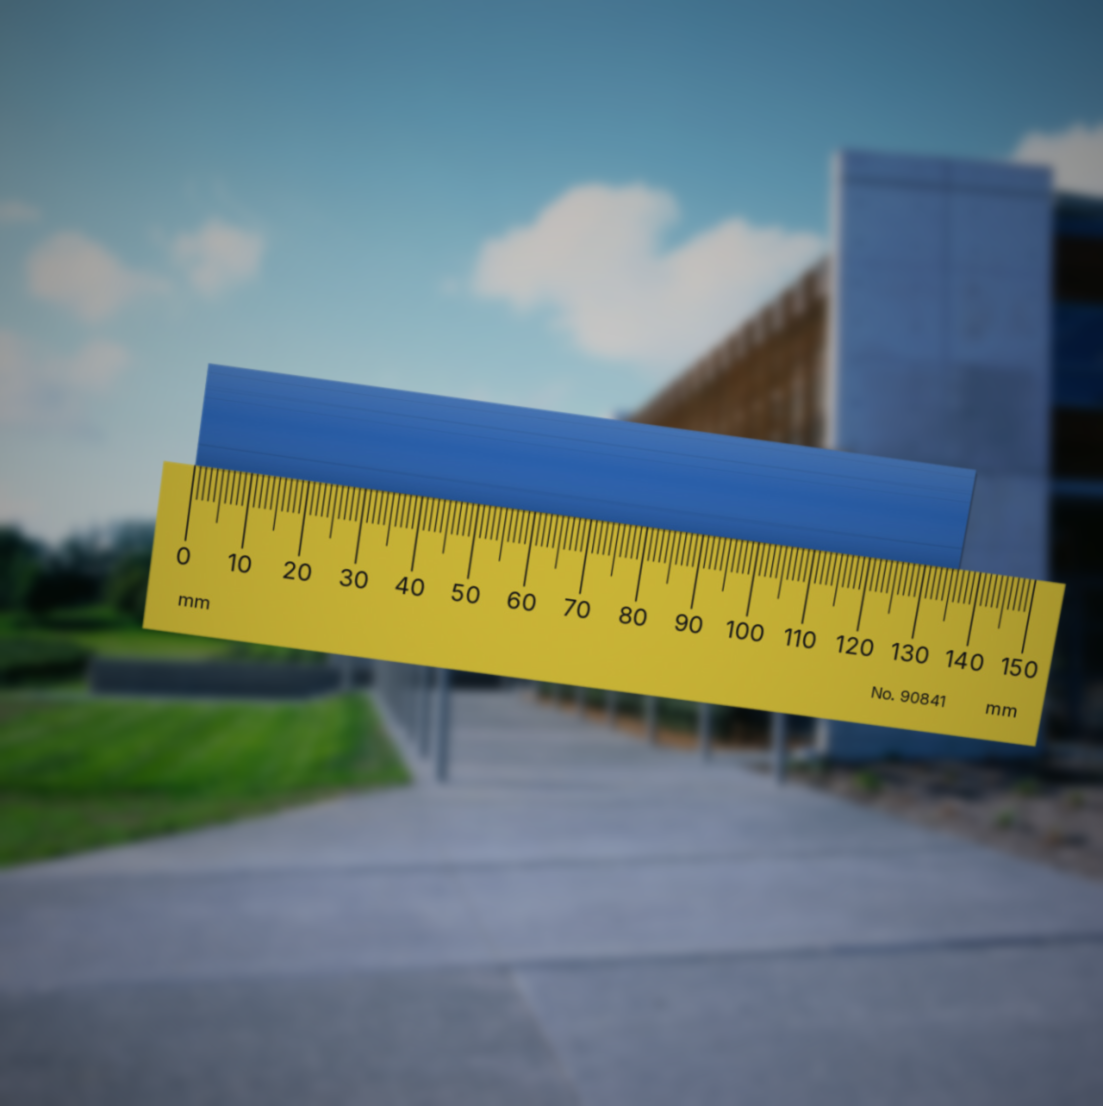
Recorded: 136 (mm)
